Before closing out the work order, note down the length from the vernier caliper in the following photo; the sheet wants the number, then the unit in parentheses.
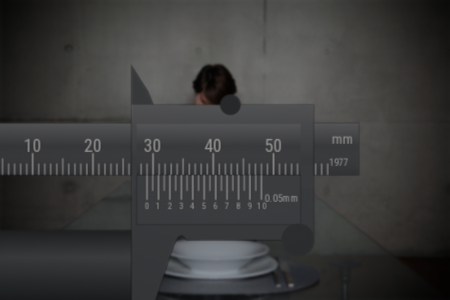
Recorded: 29.0 (mm)
